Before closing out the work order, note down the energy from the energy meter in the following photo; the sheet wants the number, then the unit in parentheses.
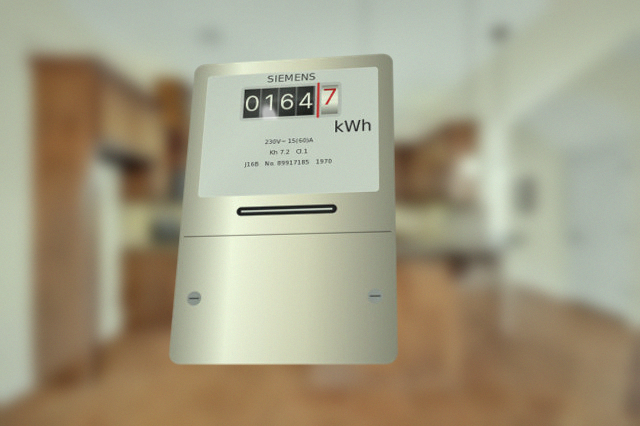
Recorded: 164.7 (kWh)
